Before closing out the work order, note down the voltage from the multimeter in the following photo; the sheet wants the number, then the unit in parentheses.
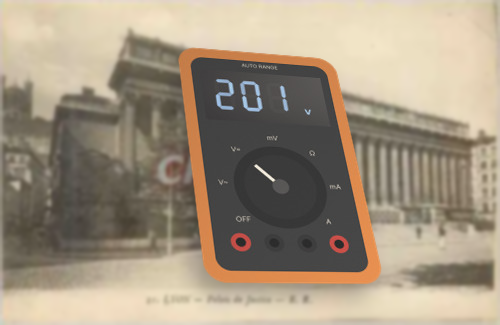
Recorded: 201 (V)
